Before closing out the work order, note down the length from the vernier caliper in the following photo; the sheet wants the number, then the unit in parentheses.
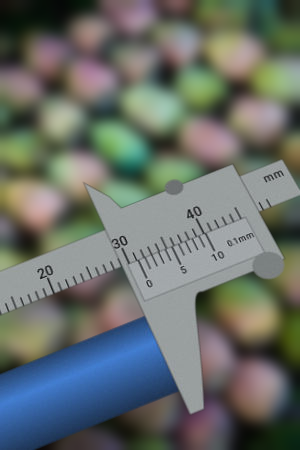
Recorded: 31.2 (mm)
